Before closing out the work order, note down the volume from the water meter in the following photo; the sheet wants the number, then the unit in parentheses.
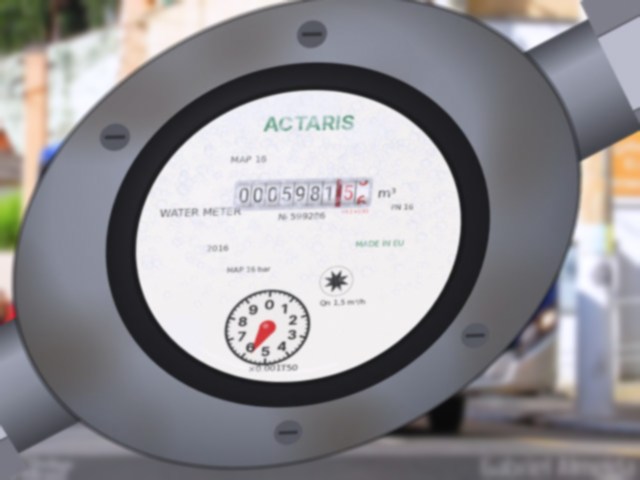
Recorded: 5981.555 (m³)
